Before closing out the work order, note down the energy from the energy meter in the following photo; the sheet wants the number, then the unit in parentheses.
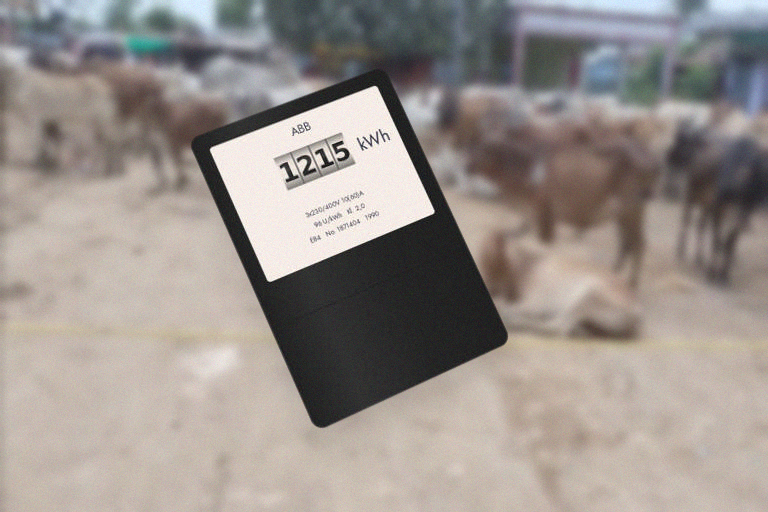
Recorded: 1215 (kWh)
